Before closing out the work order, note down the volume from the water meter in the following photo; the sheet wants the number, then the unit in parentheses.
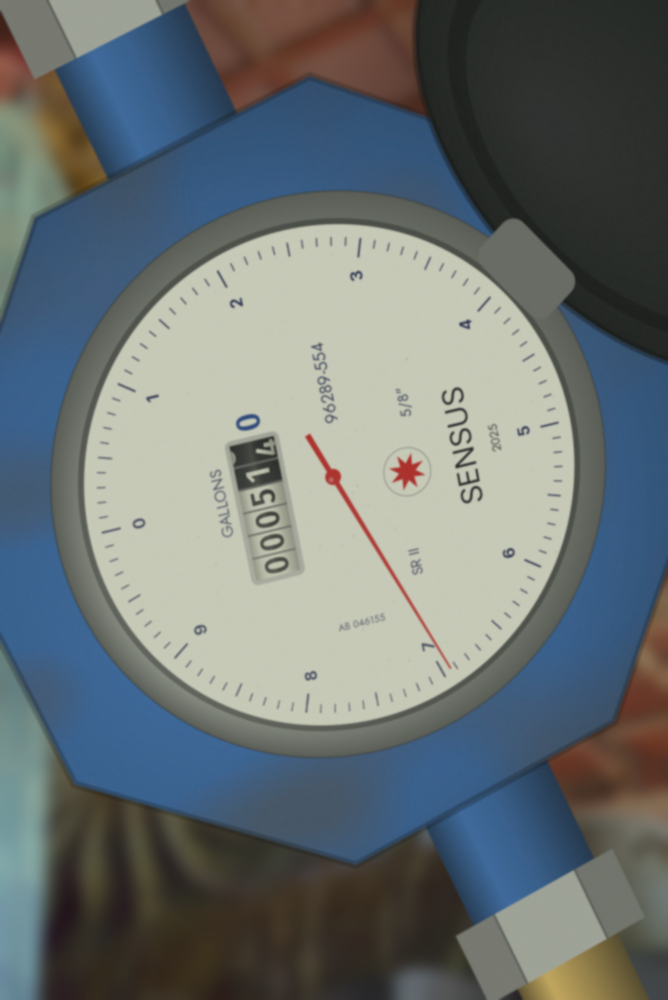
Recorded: 5136.9 (gal)
